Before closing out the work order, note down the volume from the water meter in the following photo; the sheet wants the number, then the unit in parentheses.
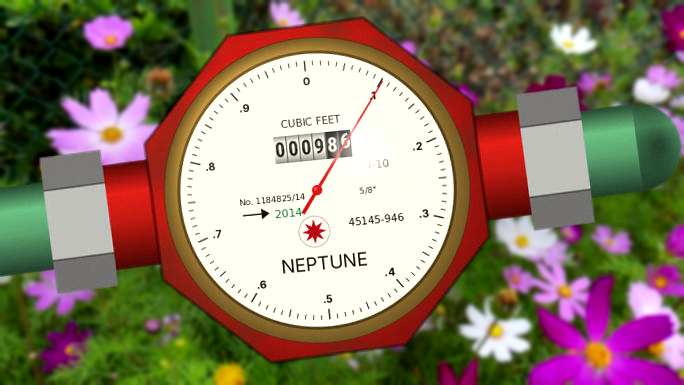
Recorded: 986.10 (ft³)
